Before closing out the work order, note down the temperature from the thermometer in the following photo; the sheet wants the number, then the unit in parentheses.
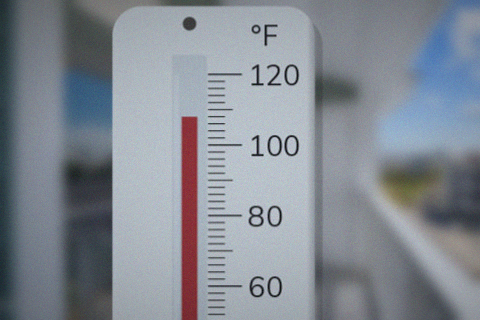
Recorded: 108 (°F)
